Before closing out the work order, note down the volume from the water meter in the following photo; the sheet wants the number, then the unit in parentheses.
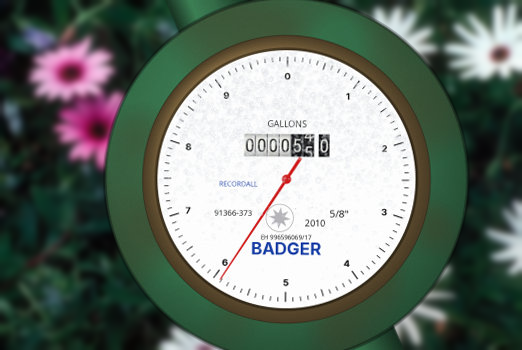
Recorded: 545.9 (gal)
